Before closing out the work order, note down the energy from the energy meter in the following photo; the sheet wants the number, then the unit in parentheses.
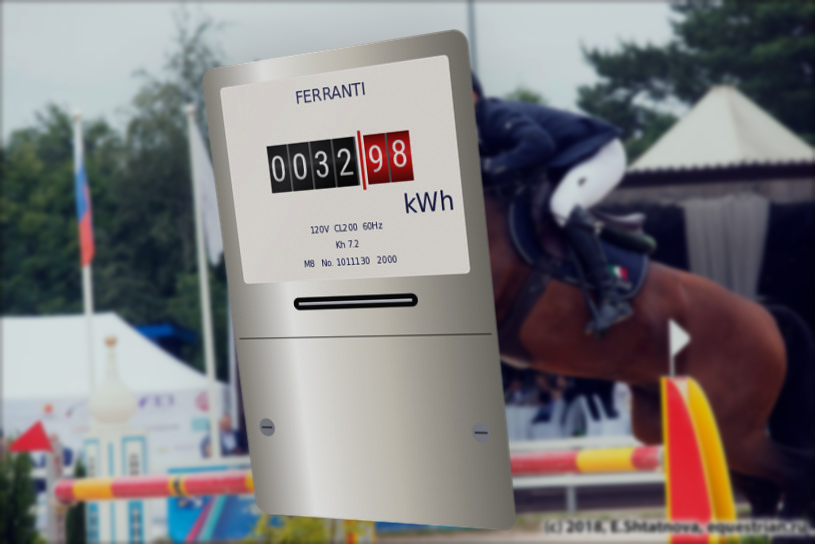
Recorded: 32.98 (kWh)
